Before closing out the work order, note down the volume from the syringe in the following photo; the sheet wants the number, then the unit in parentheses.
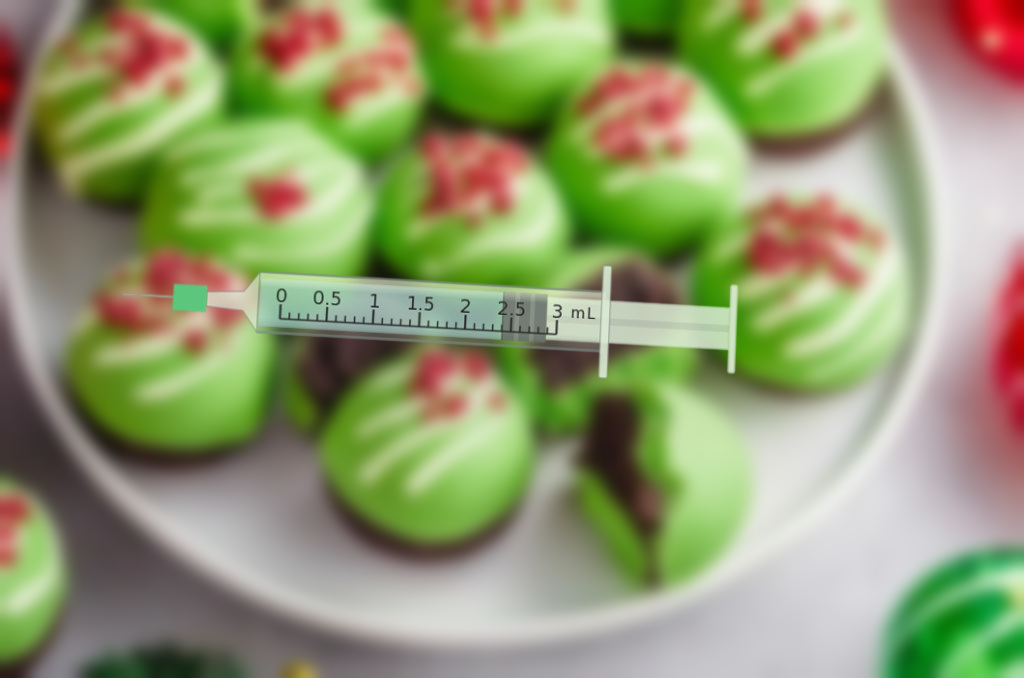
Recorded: 2.4 (mL)
